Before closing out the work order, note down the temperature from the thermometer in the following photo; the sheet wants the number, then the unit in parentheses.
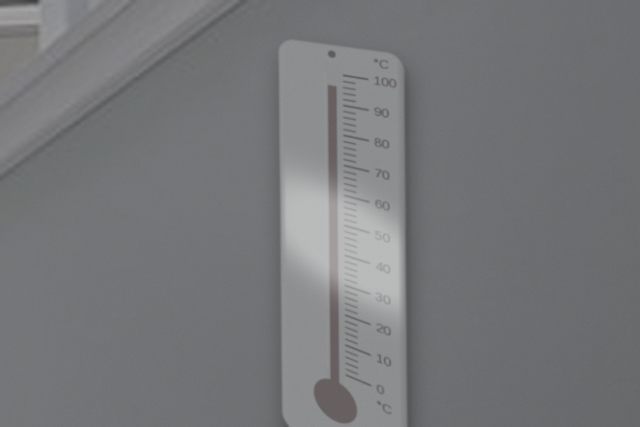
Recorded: 96 (°C)
